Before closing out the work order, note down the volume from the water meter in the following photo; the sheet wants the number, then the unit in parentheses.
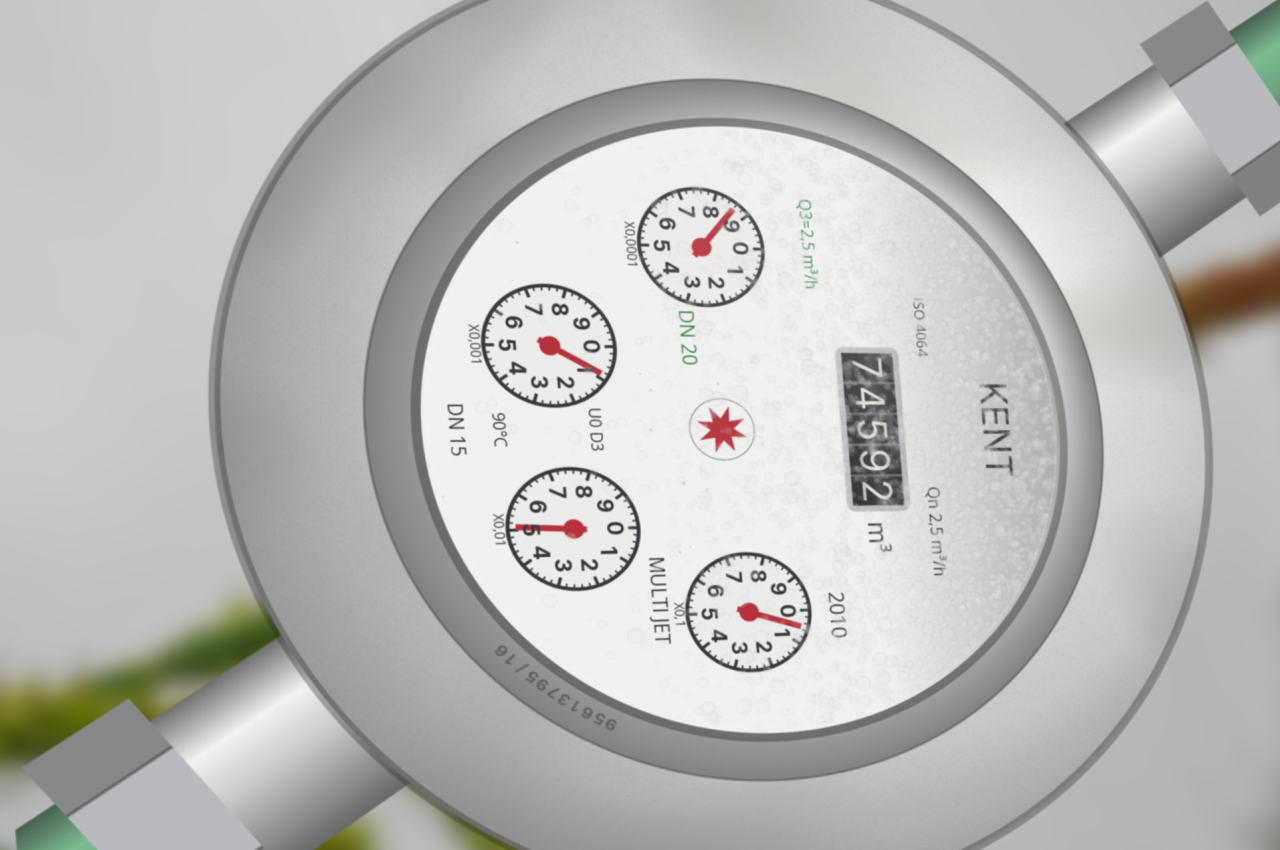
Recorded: 74592.0508 (m³)
